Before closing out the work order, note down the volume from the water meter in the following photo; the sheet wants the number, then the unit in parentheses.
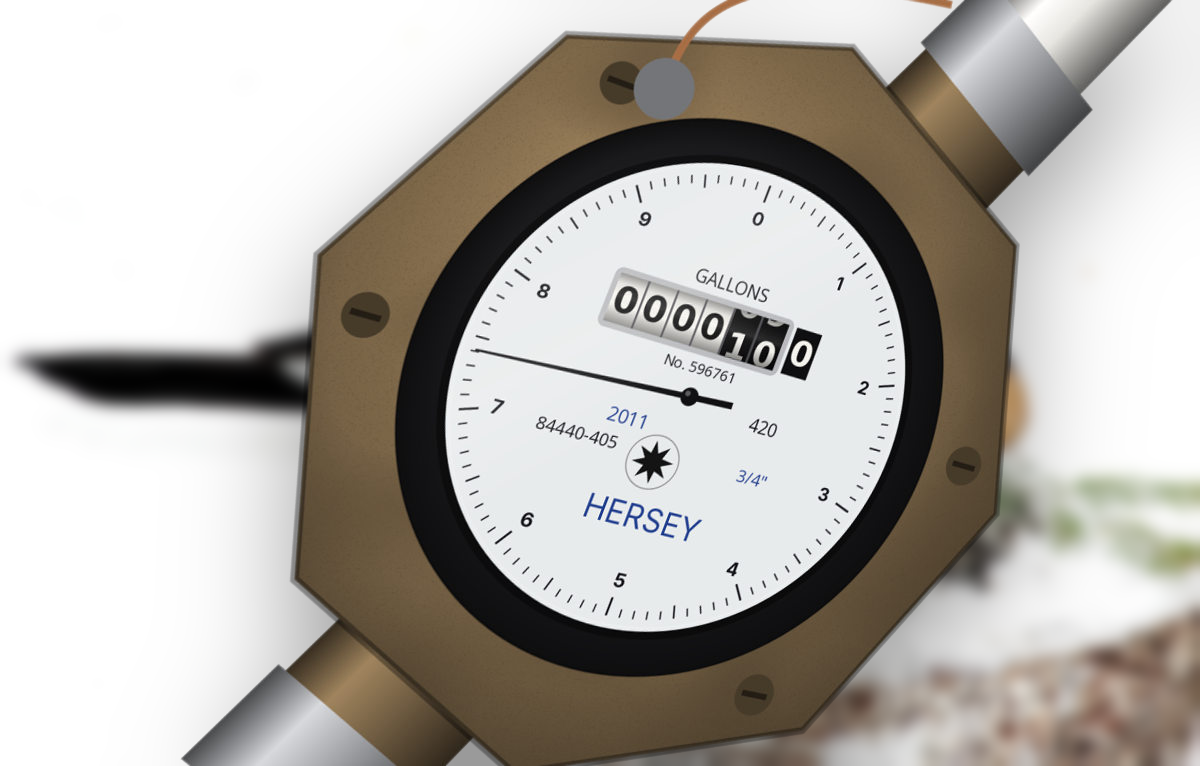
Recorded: 97.4 (gal)
